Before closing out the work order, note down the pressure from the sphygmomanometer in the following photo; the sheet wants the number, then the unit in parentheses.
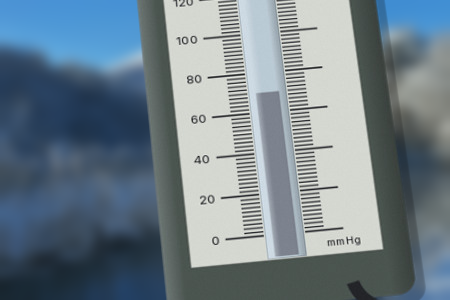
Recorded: 70 (mmHg)
